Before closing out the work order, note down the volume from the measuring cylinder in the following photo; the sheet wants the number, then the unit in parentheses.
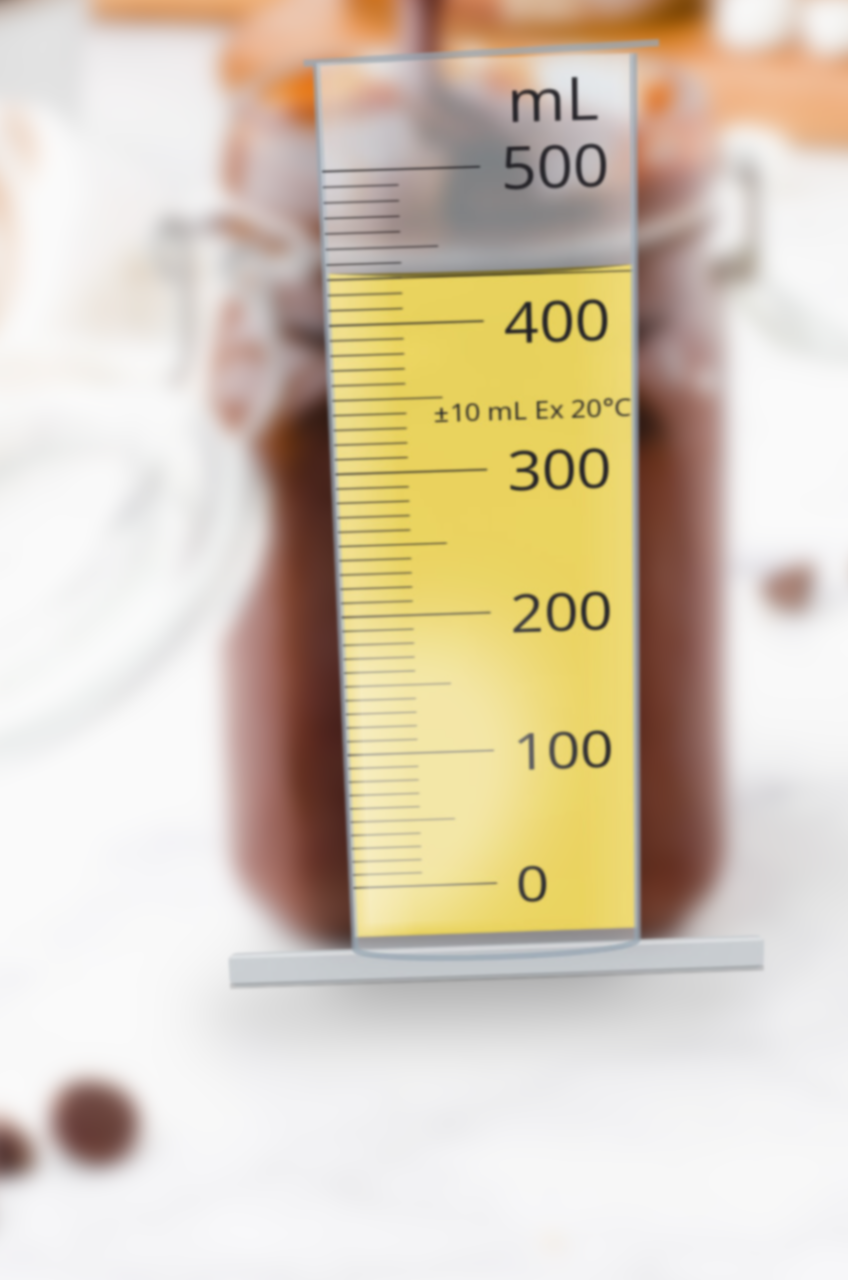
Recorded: 430 (mL)
